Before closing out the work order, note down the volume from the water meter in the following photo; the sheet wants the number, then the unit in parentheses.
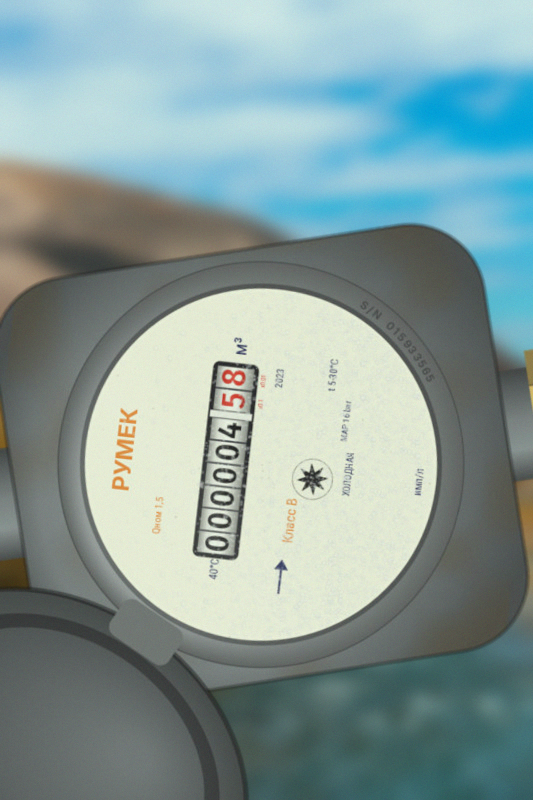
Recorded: 4.58 (m³)
